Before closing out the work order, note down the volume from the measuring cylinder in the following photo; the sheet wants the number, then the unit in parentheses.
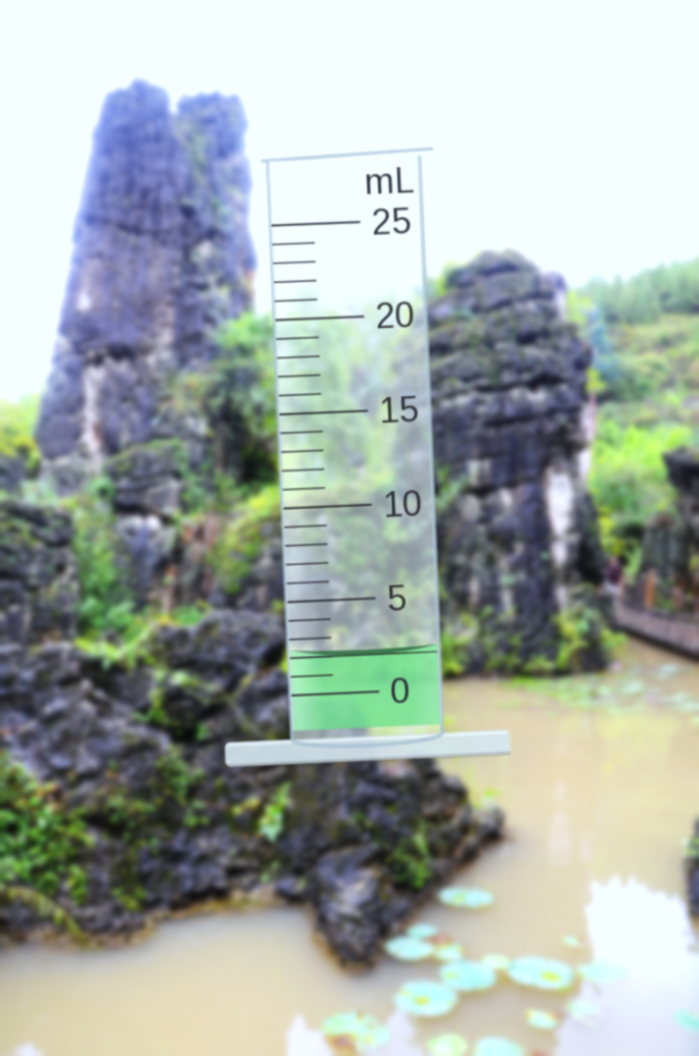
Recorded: 2 (mL)
